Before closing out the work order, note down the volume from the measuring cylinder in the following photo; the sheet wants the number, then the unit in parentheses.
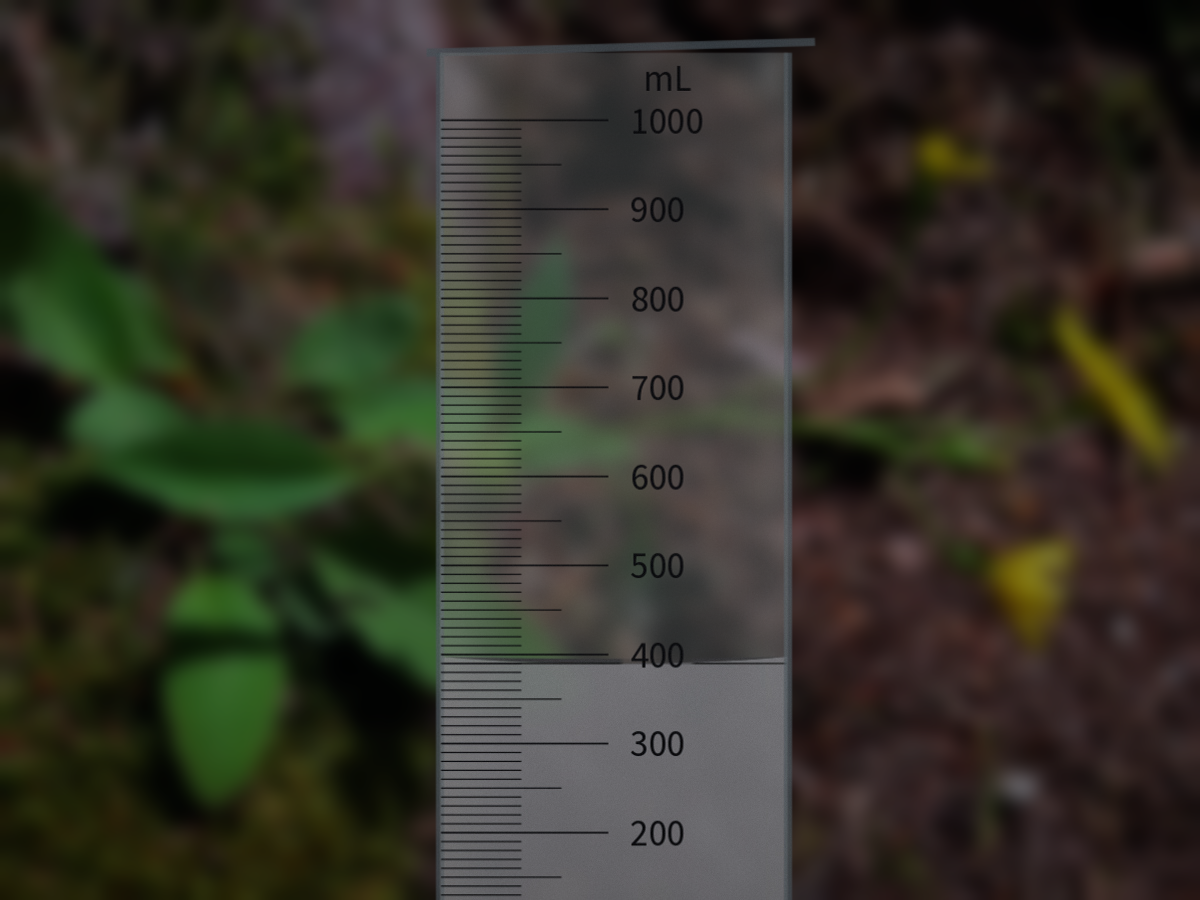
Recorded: 390 (mL)
